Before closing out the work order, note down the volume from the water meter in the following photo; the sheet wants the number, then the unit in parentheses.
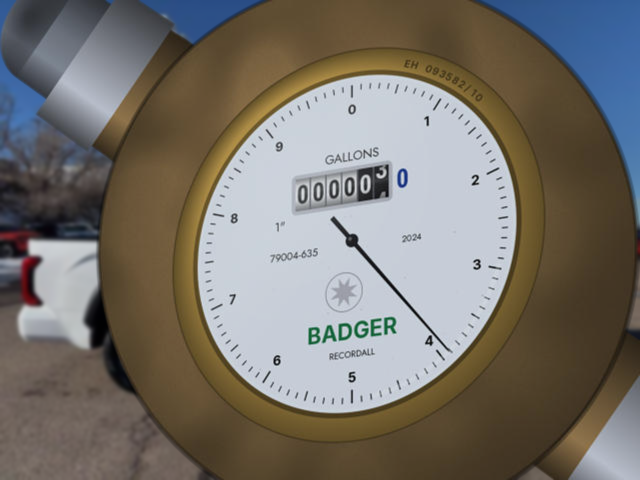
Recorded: 33.9 (gal)
